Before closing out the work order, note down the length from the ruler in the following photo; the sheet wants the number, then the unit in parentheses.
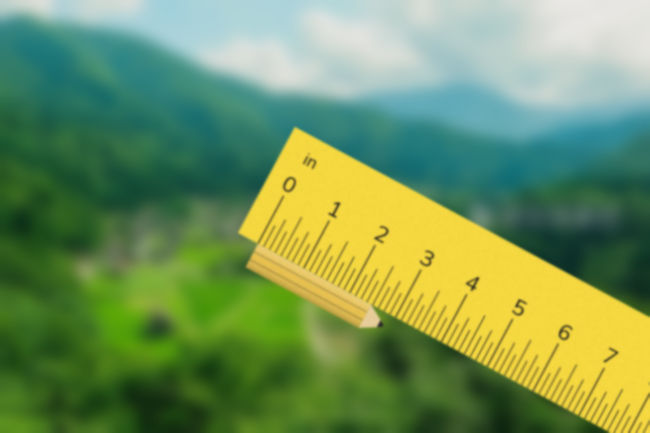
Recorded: 2.875 (in)
